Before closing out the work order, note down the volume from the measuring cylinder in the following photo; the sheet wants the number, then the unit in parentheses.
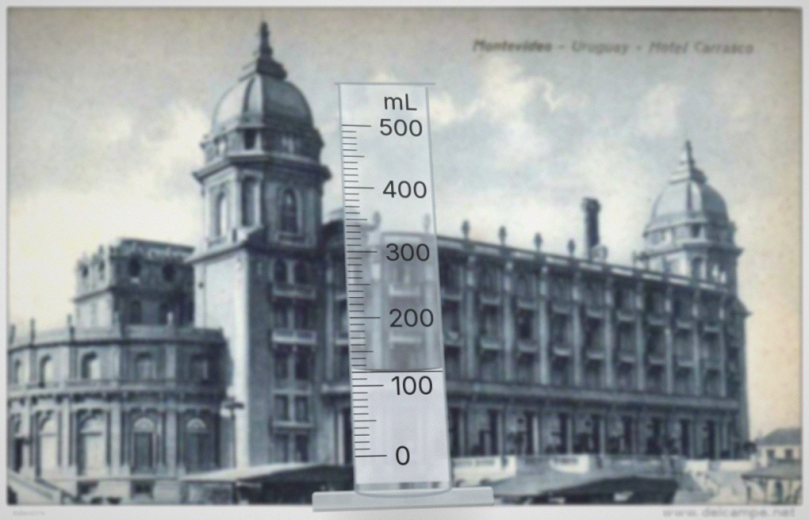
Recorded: 120 (mL)
